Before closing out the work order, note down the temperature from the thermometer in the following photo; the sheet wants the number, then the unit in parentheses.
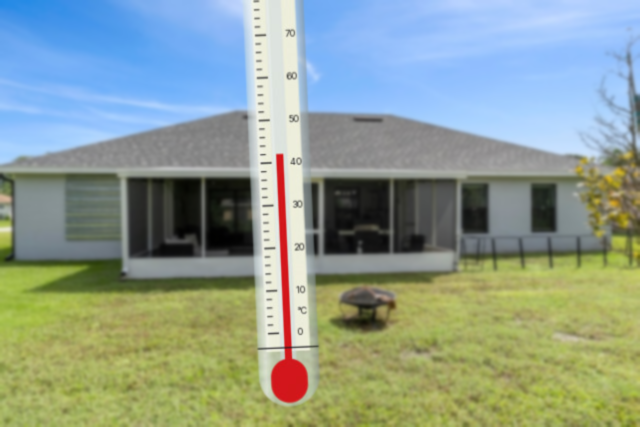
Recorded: 42 (°C)
